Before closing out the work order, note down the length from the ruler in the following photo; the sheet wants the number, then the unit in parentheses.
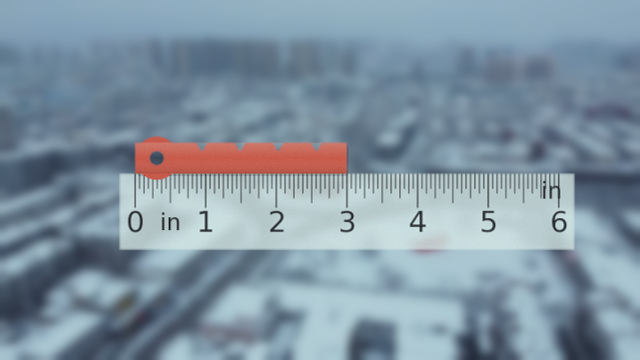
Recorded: 3 (in)
